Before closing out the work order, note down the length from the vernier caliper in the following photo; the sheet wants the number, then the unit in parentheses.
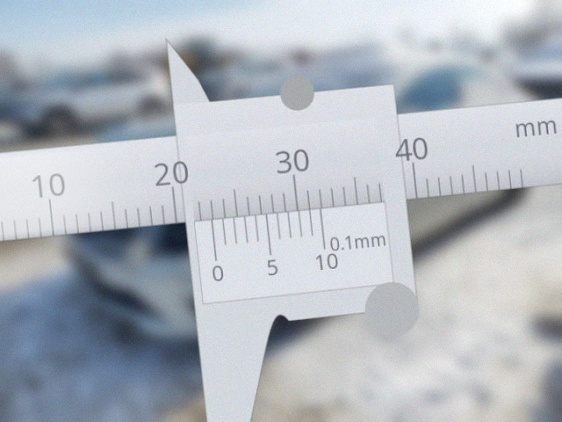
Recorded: 22.9 (mm)
